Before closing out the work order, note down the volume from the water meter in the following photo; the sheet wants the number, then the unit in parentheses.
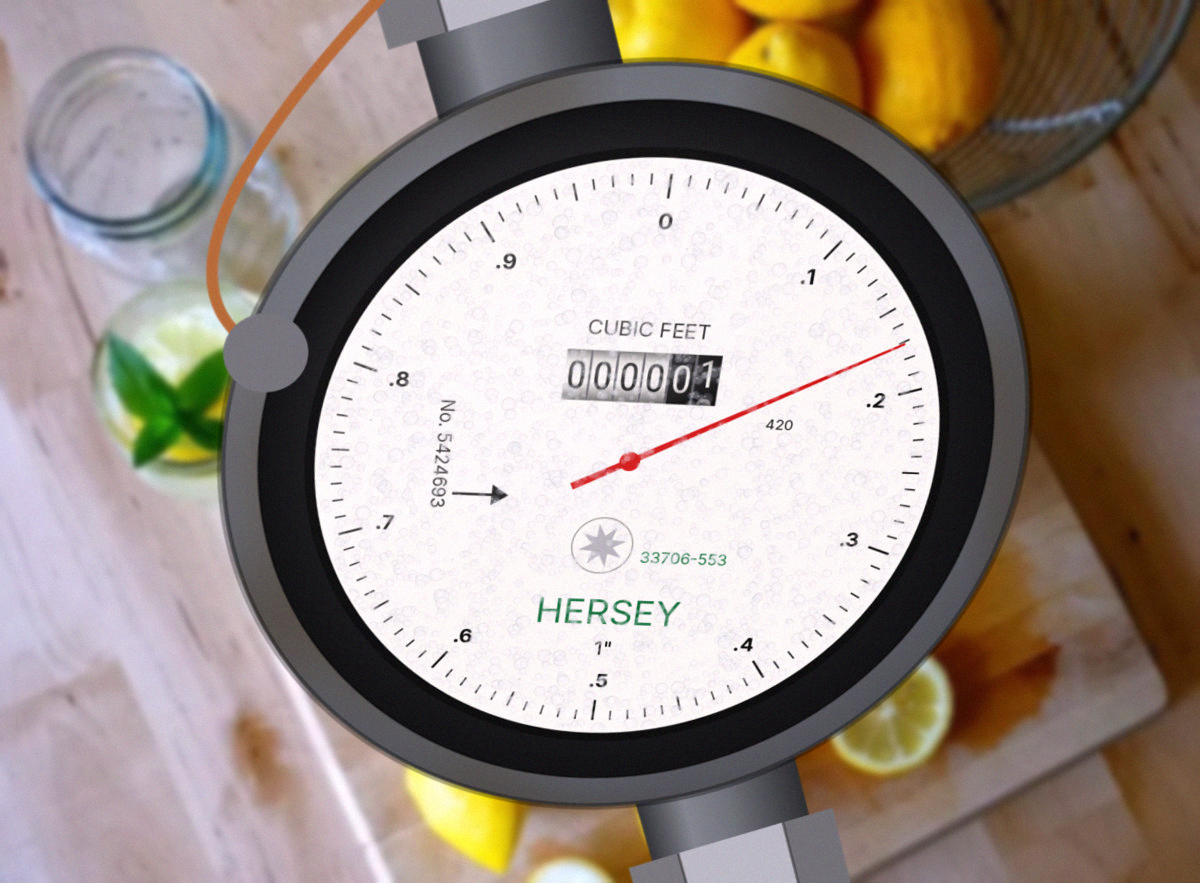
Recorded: 1.17 (ft³)
